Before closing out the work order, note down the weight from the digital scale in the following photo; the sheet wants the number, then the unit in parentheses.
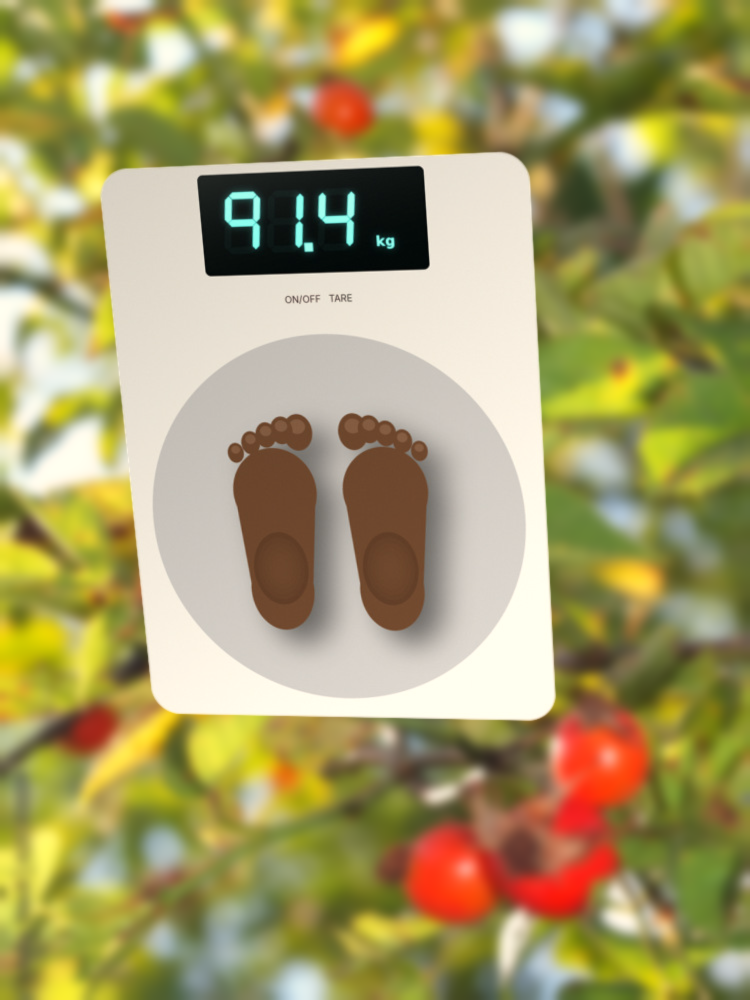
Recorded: 91.4 (kg)
